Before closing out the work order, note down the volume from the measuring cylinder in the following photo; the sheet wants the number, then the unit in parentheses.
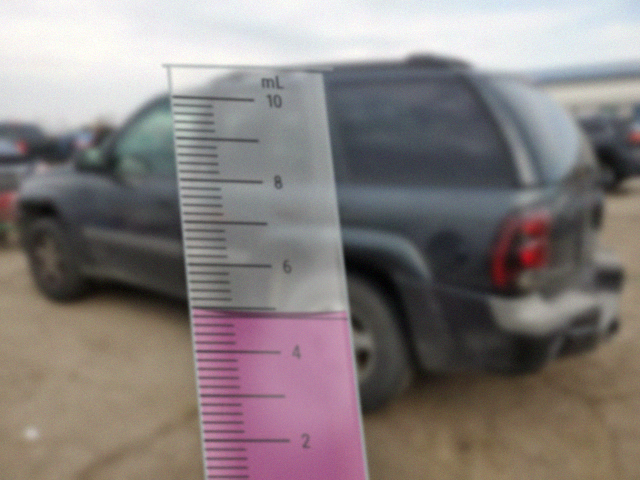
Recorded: 4.8 (mL)
